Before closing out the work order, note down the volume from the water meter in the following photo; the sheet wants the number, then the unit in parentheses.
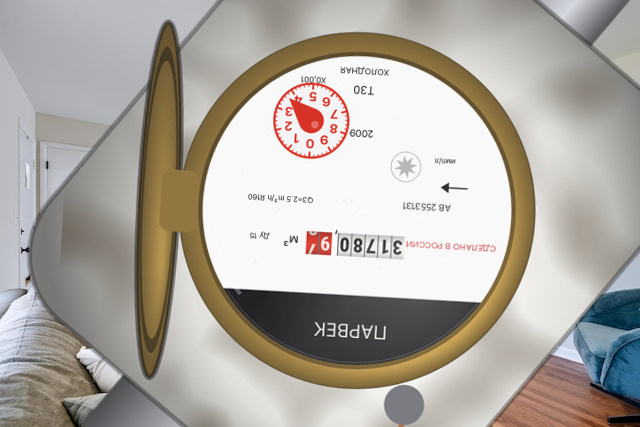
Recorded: 31780.973 (m³)
